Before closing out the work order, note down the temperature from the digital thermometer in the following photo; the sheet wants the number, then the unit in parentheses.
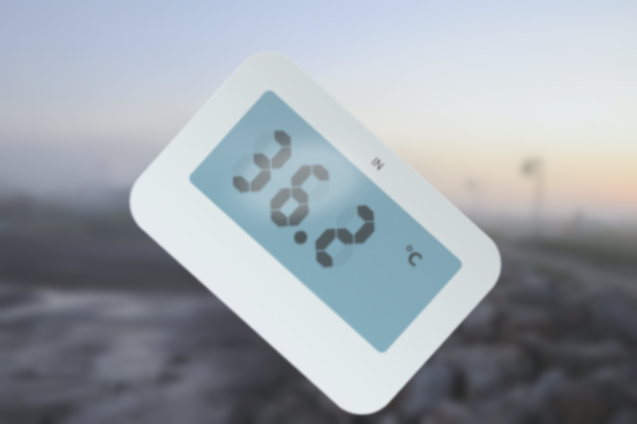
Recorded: 36.2 (°C)
